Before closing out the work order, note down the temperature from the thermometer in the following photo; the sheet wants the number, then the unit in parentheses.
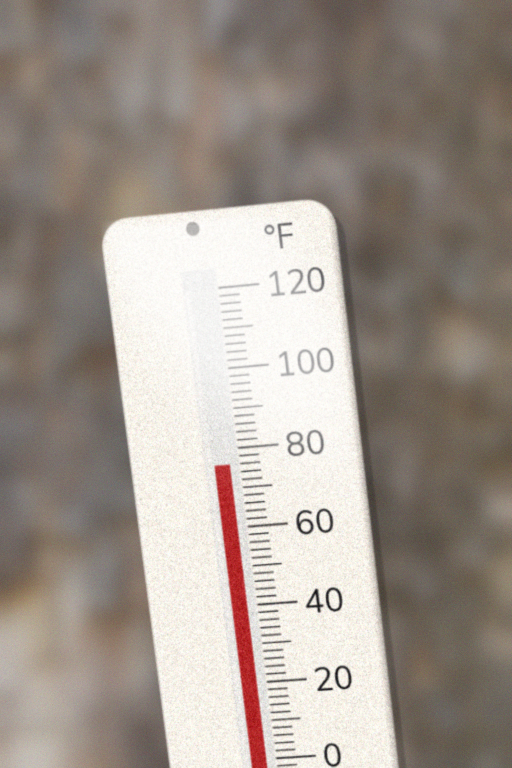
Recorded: 76 (°F)
